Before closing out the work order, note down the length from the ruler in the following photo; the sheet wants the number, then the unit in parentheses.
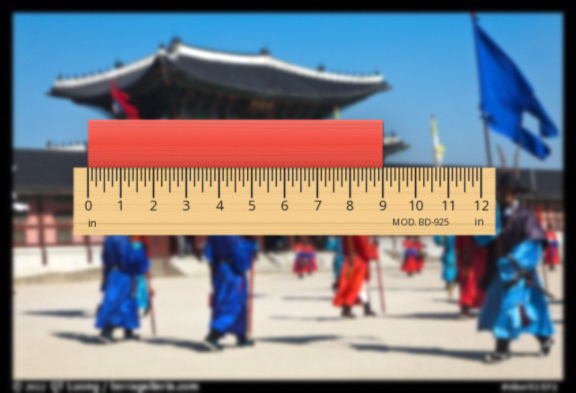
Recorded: 9 (in)
